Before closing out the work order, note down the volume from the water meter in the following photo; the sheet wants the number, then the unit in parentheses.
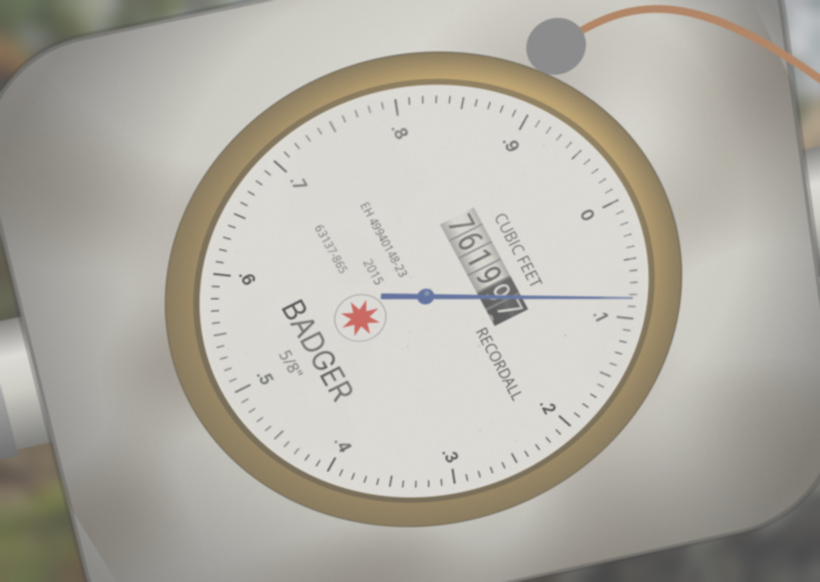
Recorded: 761997.08 (ft³)
